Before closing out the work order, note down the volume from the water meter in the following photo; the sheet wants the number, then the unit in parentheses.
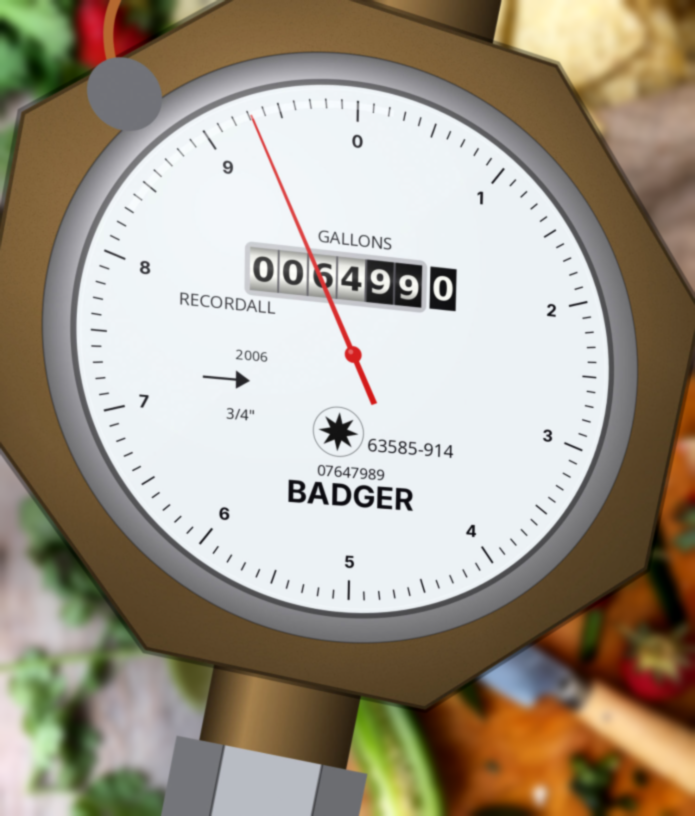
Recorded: 64989.3 (gal)
